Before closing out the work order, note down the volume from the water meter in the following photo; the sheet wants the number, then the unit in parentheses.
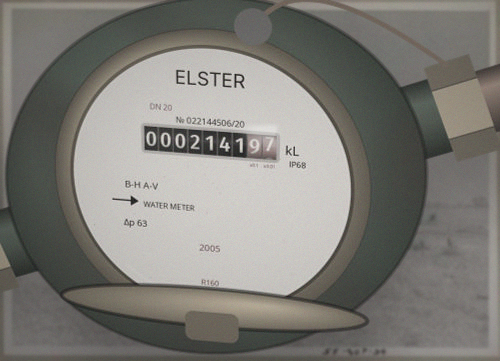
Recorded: 2141.97 (kL)
